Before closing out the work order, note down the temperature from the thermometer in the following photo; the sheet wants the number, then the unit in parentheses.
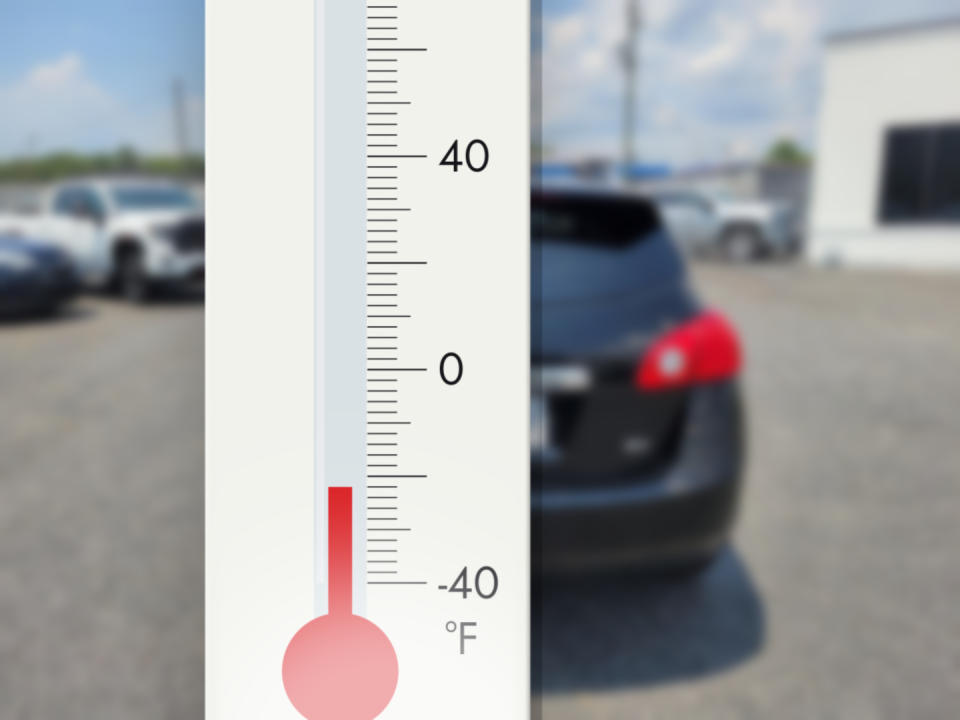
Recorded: -22 (°F)
